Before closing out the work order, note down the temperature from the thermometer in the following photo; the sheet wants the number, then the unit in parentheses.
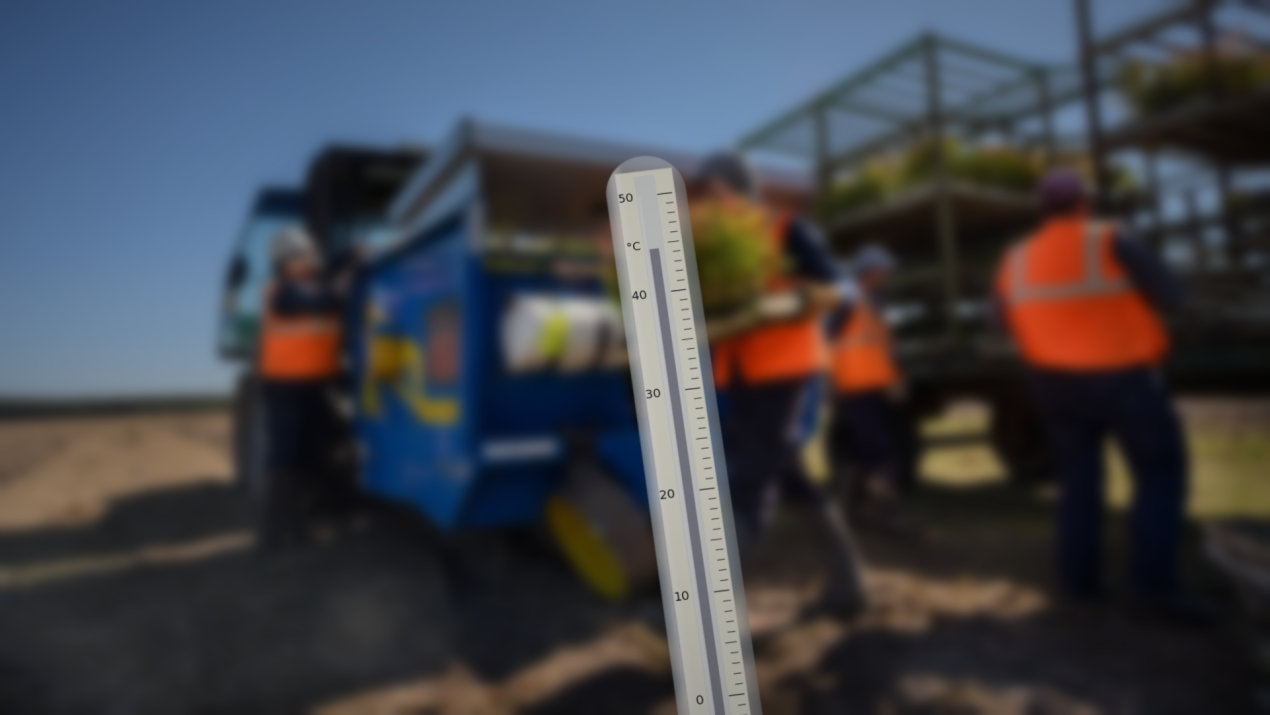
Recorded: 44.5 (°C)
